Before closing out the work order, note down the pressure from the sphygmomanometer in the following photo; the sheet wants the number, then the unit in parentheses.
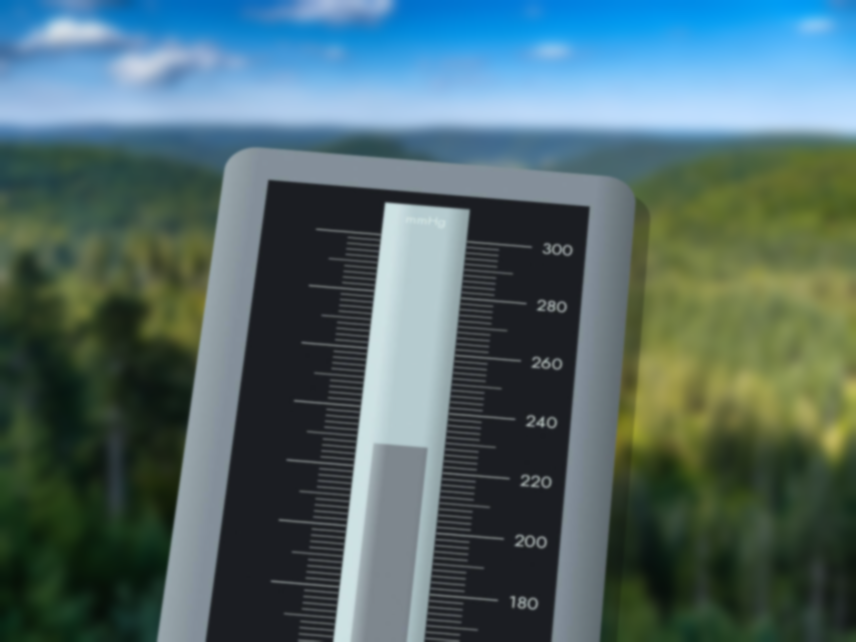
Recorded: 228 (mmHg)
